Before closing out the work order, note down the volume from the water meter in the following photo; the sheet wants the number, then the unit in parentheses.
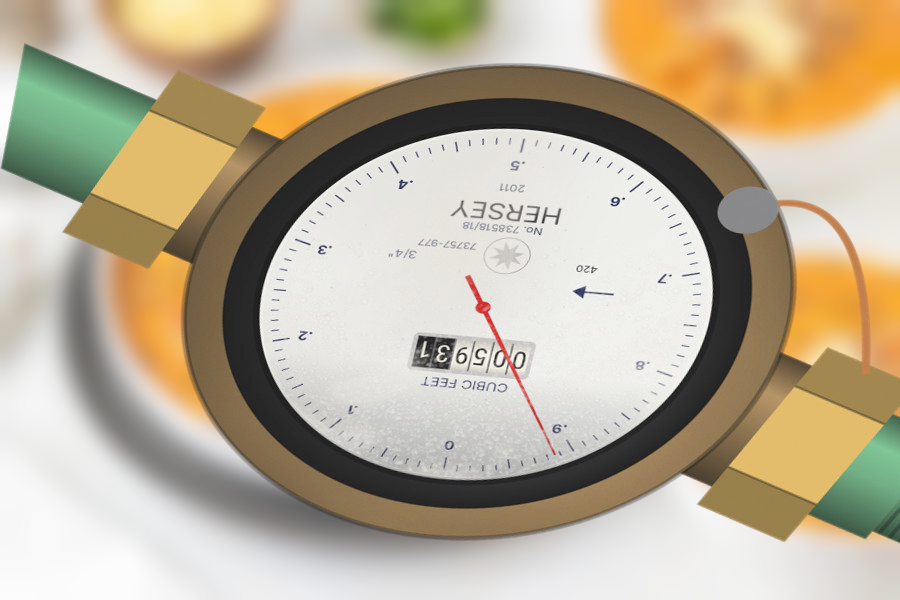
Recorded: 5930.91 (ft³)
